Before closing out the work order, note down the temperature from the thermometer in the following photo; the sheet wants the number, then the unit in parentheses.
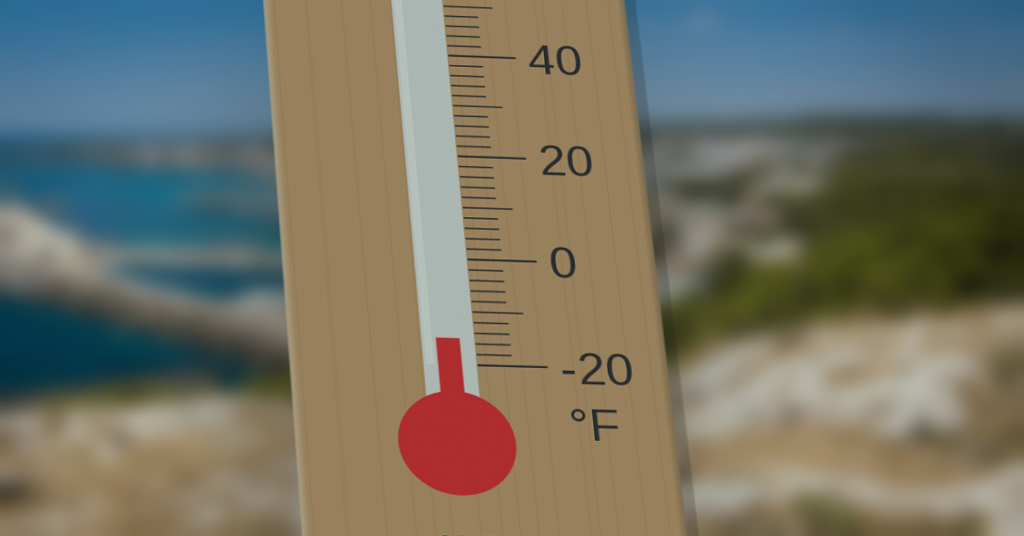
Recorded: -15 (°F)
